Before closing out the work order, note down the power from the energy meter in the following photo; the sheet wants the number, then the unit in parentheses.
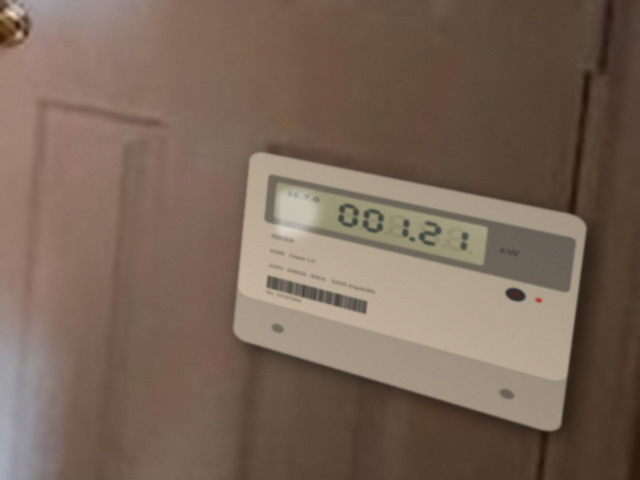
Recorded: 1.21 (kW)
